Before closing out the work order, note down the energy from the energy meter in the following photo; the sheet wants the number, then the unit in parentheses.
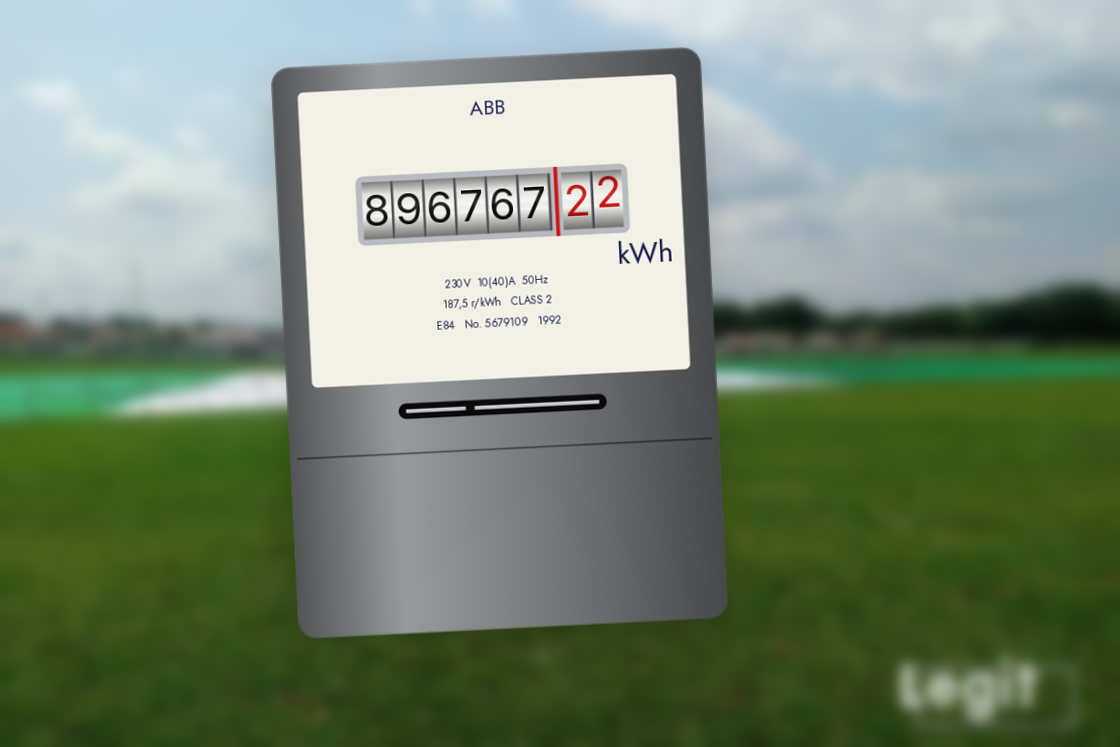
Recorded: 896767.22 (kWh)
